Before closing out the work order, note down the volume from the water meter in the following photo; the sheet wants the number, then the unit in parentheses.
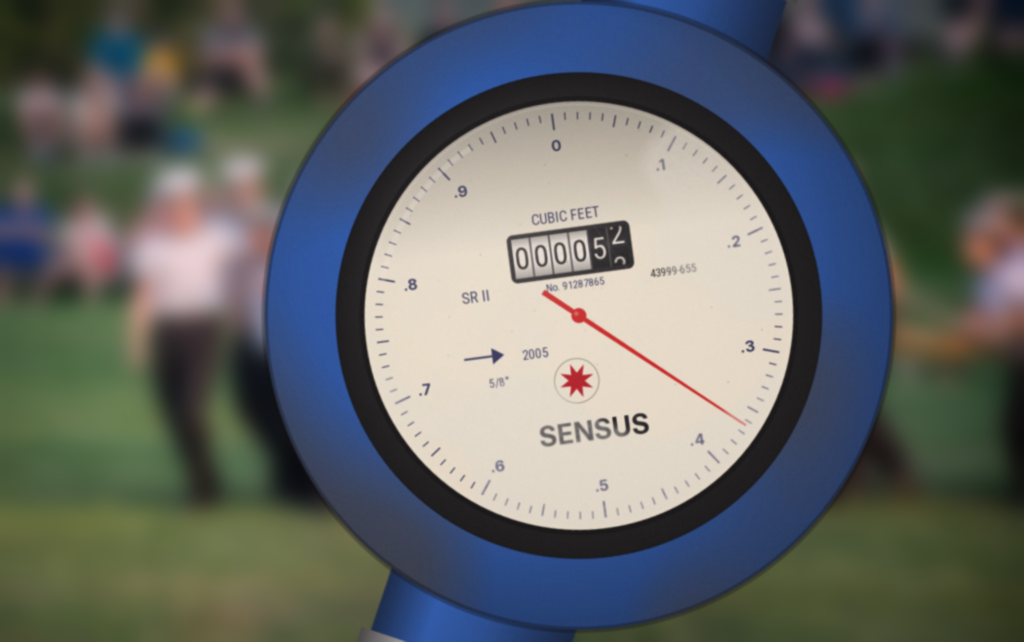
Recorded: 52.36 (ft³)
